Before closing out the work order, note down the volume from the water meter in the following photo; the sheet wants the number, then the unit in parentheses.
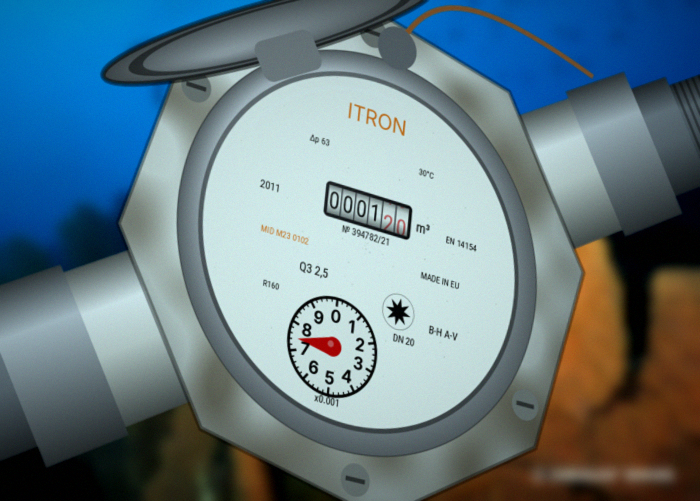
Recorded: 1.197 (m³)
